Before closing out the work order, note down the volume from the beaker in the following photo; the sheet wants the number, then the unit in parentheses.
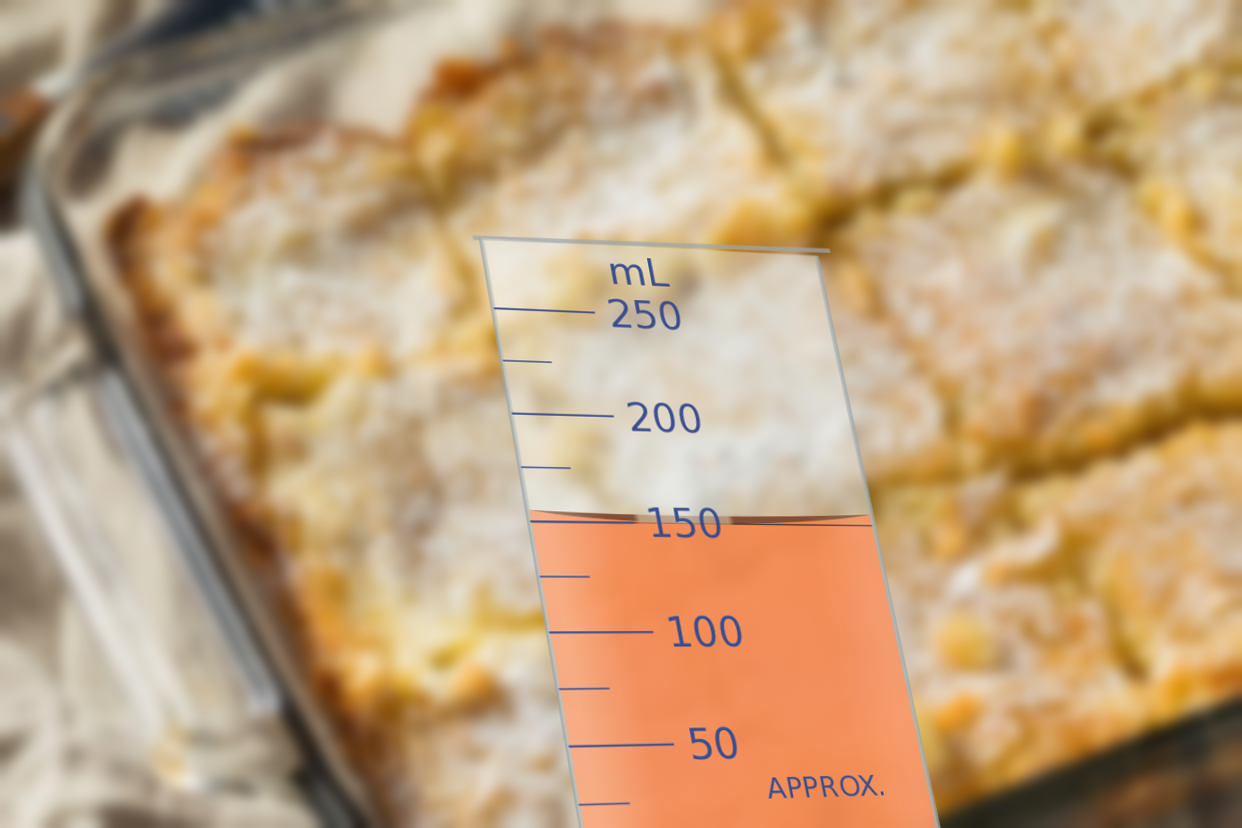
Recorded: 150 (mL)
